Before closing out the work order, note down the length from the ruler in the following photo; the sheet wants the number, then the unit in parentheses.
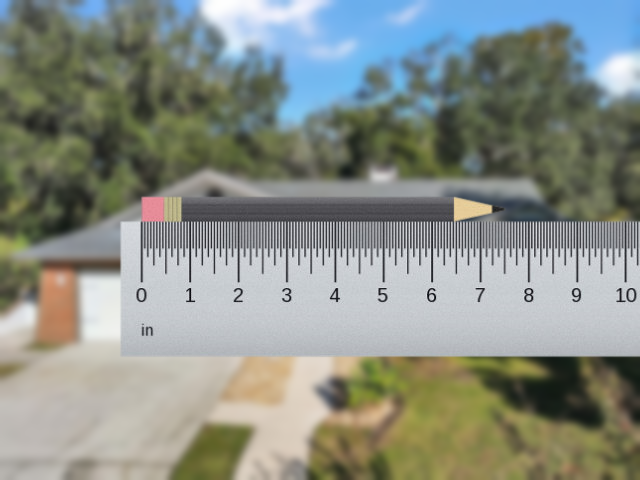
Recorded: 7.5 (in)
